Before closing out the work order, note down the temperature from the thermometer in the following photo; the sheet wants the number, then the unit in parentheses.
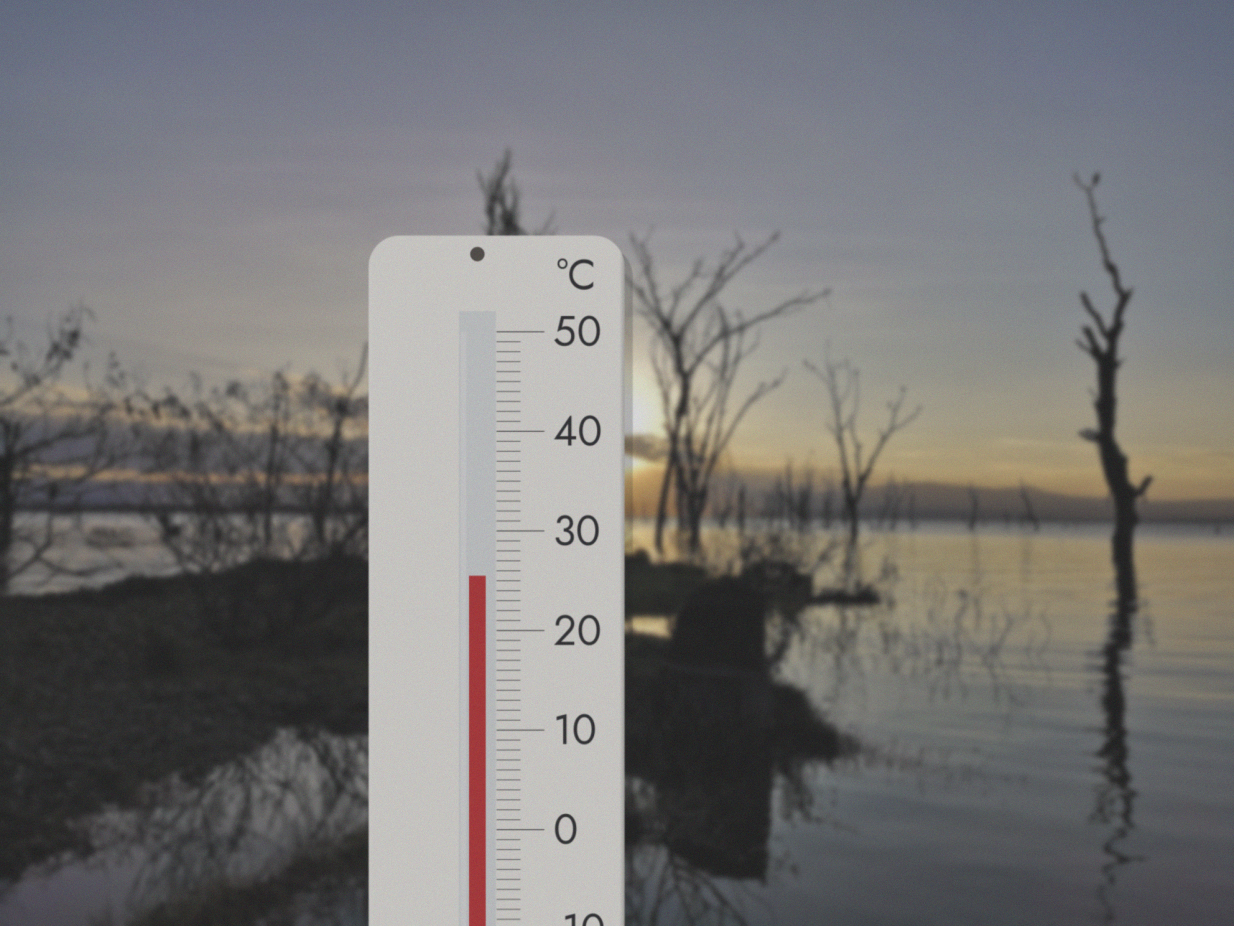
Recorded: 25.5 (°C)
